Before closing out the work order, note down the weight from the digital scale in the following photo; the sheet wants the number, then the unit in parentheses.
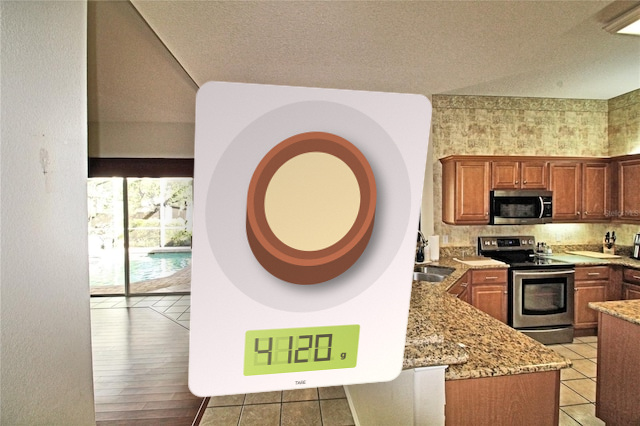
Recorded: 4120 (g)
